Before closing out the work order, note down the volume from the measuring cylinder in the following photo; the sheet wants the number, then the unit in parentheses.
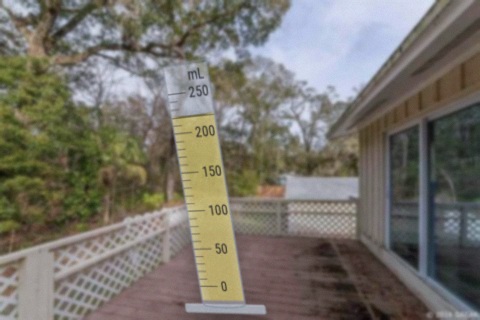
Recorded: 220 (mL)
